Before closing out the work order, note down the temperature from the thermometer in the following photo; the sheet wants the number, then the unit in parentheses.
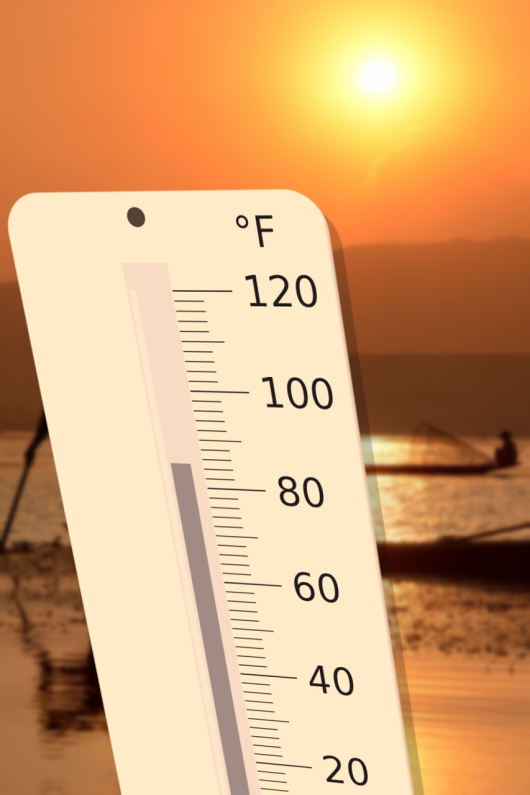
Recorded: 85 (°F)
